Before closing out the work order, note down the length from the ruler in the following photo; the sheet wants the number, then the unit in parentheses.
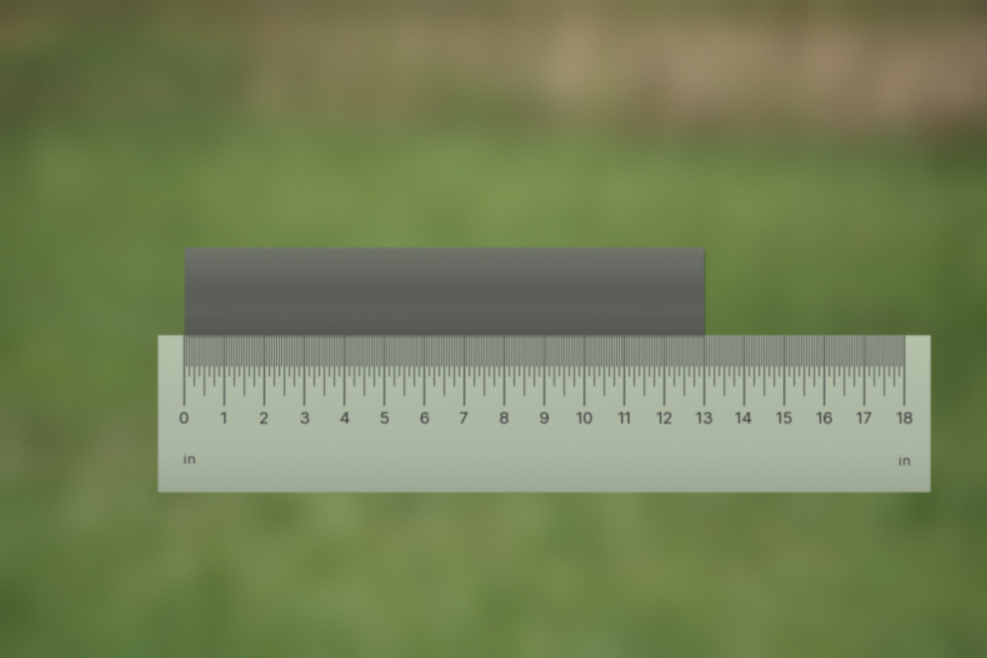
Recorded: 13 (in)
